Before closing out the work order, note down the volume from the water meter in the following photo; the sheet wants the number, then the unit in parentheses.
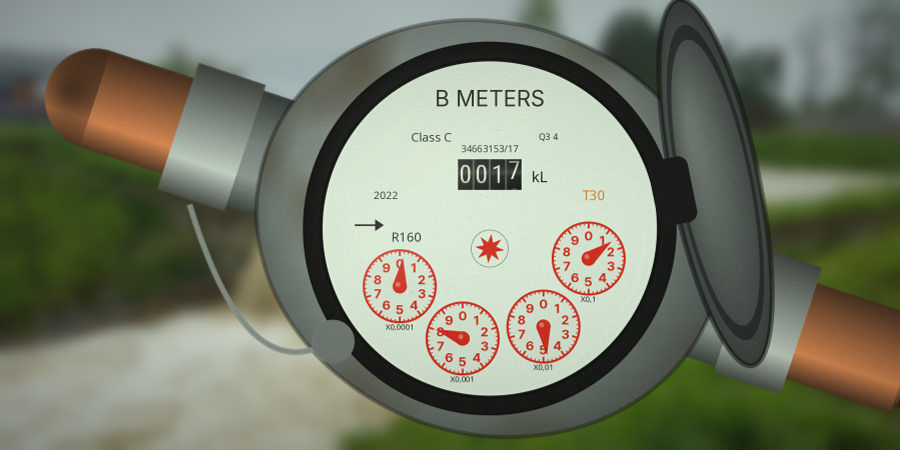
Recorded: 17.1480 (kL)
